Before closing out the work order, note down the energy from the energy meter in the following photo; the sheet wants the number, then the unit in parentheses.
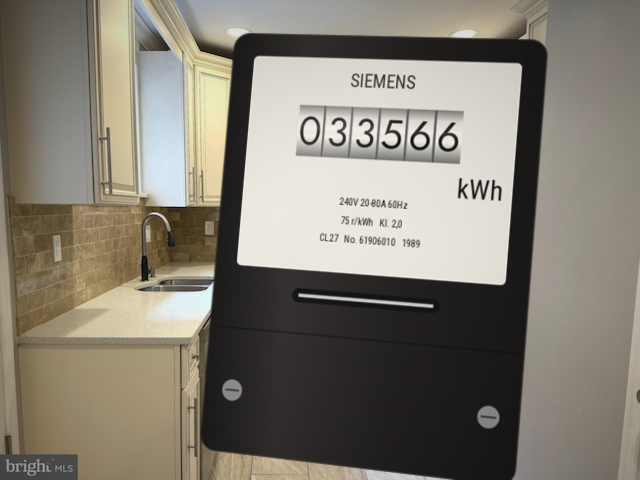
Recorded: 33566 (kWh)
